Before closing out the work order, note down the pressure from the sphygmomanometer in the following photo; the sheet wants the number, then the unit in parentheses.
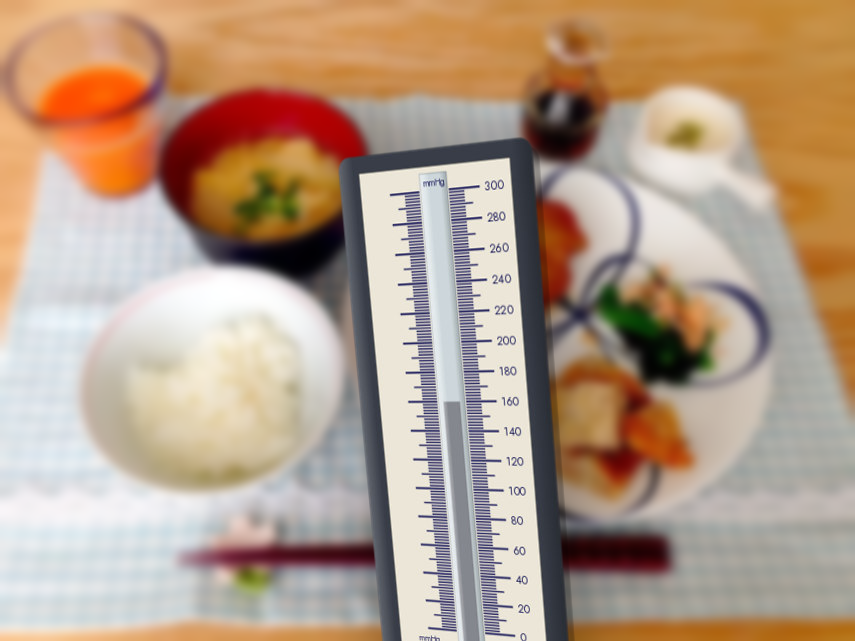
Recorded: 160 (mmHg)
